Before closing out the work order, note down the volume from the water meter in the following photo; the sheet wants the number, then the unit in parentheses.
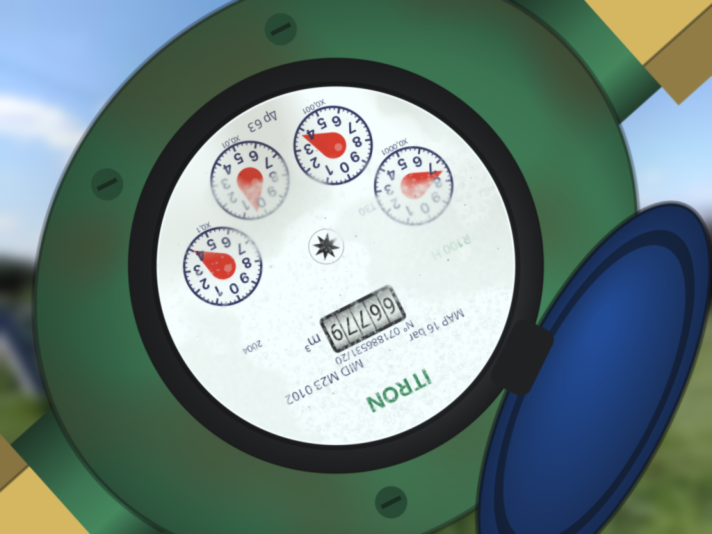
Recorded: 66779.4037 (m³)
